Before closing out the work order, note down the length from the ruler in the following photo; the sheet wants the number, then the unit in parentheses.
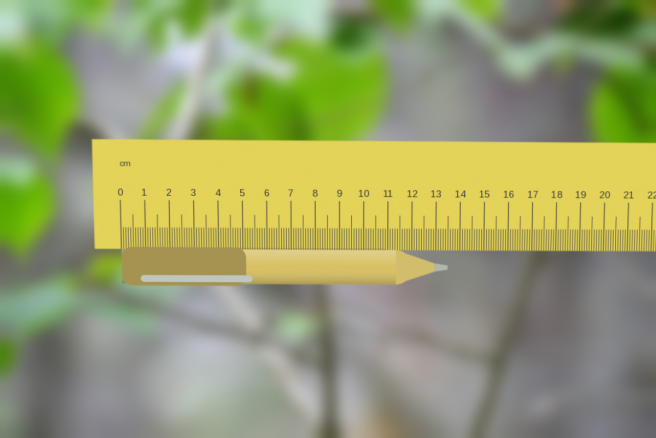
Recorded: 13.5 (cm)
